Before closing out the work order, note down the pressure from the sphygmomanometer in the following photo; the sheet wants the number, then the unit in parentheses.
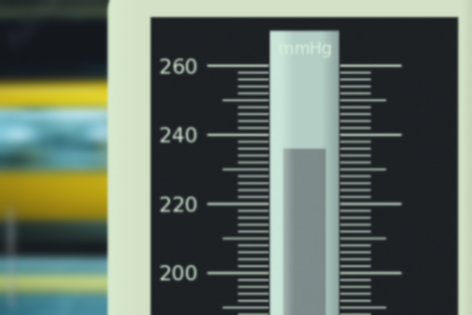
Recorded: 236 (mmHg)
